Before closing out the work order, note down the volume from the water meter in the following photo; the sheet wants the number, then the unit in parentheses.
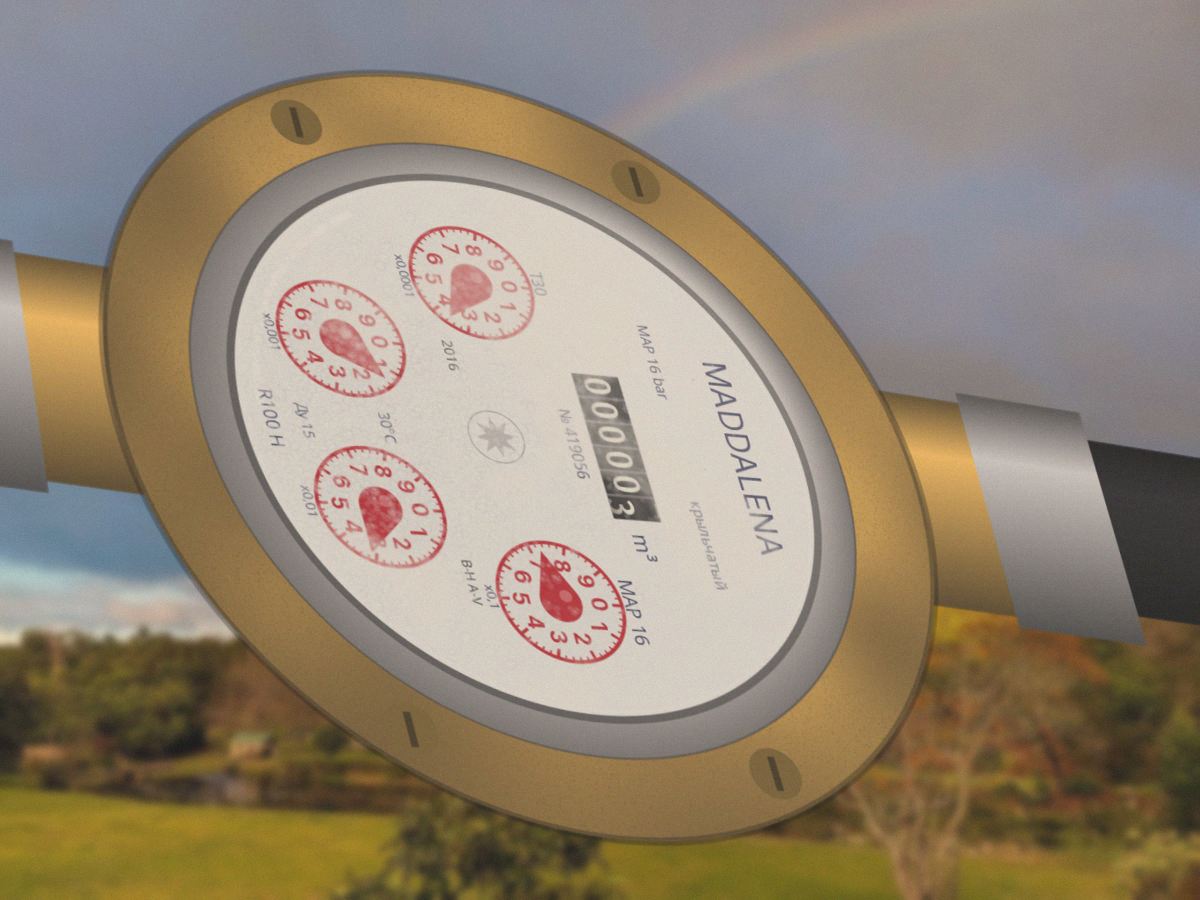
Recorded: 2.7313 (m³)
